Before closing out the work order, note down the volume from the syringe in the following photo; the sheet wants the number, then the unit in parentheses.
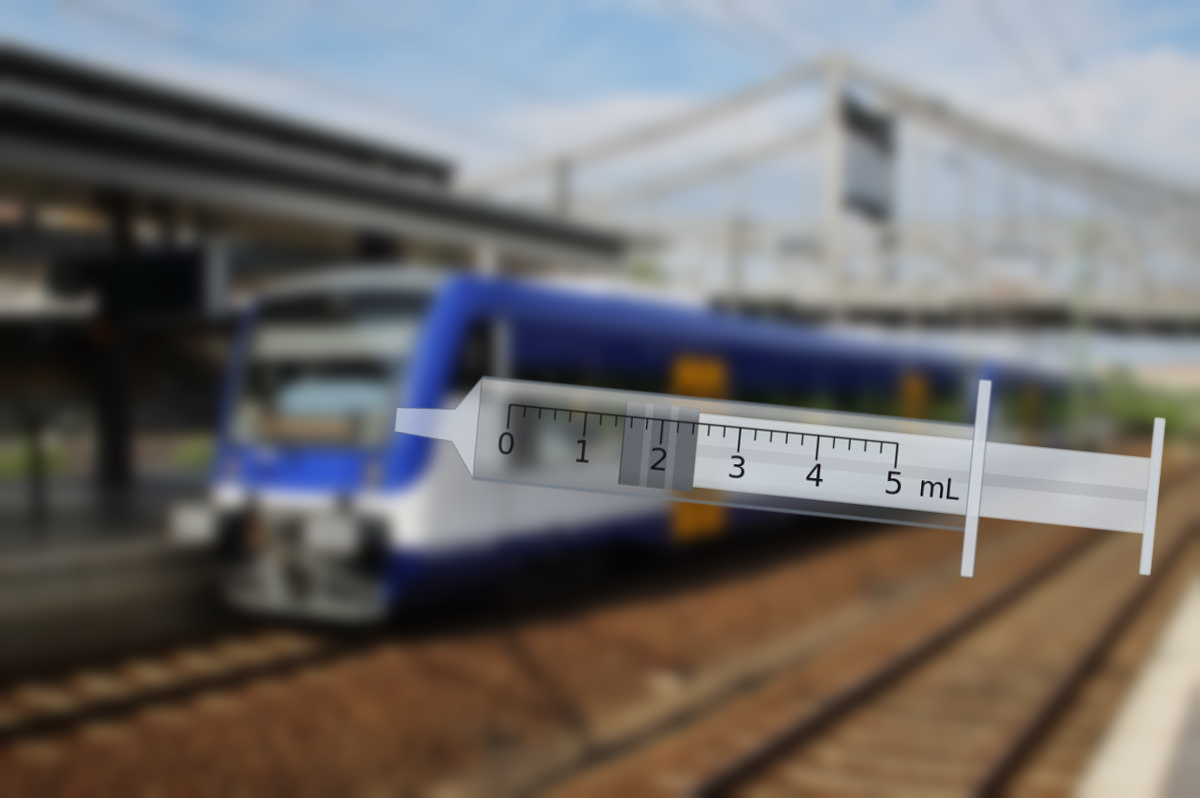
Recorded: 1.5 (mL)
